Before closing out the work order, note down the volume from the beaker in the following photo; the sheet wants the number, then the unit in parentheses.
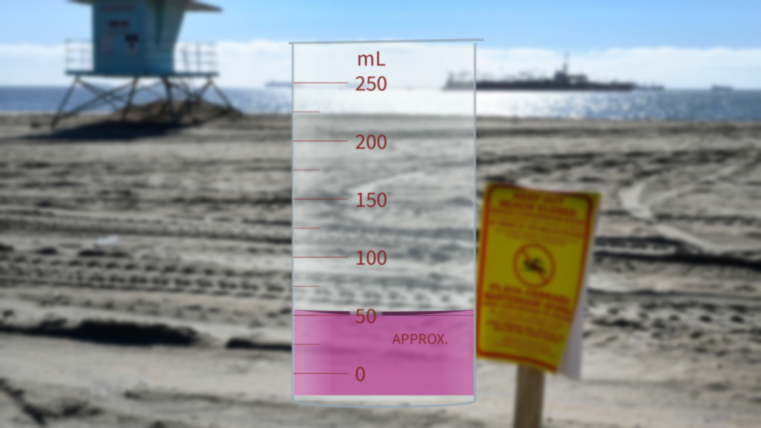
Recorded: 50 (mL)
